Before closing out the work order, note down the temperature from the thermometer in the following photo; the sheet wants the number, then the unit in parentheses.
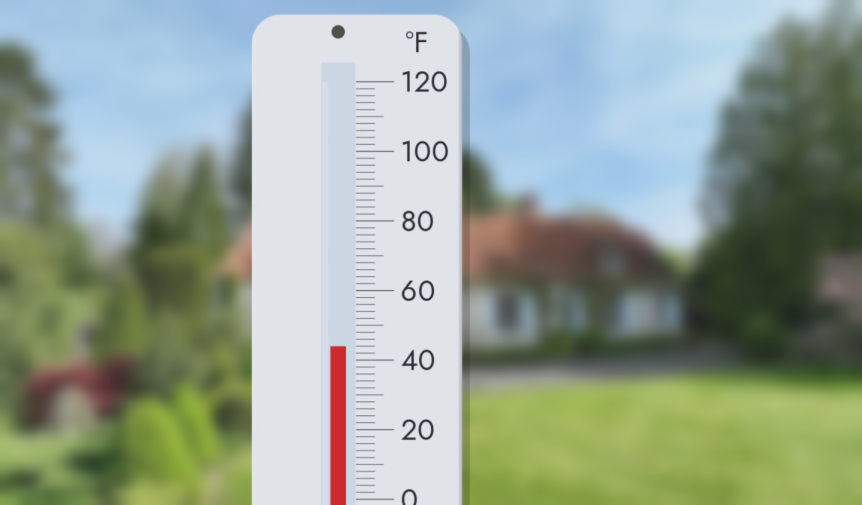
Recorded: 44 (°F)
